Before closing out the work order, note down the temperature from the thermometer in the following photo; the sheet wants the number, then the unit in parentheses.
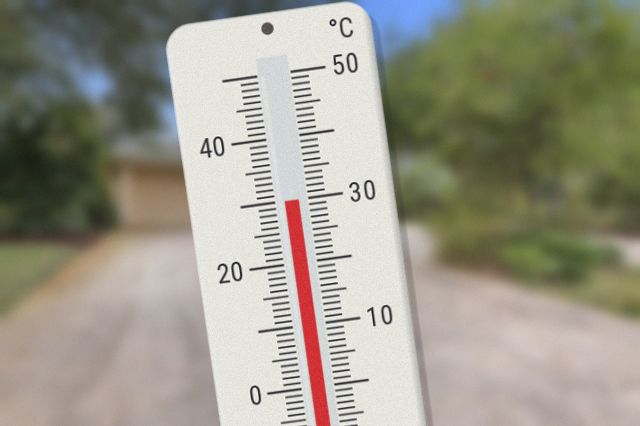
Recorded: 30 (°C)
